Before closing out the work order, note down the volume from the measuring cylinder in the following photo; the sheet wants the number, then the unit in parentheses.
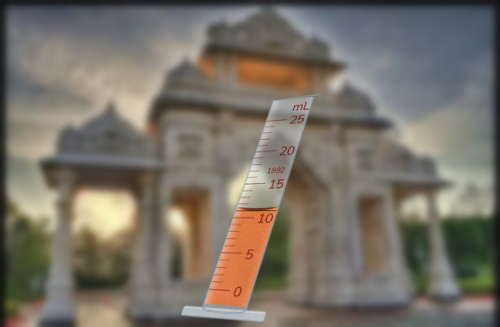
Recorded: 11 (mL)
